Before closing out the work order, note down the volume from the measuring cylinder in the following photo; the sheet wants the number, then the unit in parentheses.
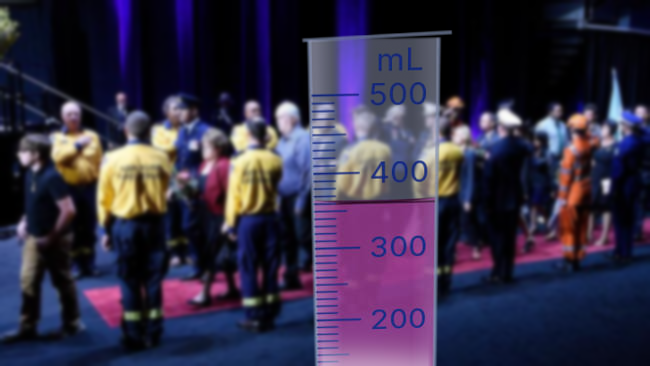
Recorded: 360 (mL)
